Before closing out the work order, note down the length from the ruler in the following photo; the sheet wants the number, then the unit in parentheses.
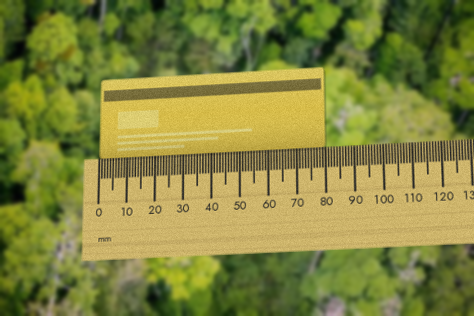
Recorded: 80 (mm)
